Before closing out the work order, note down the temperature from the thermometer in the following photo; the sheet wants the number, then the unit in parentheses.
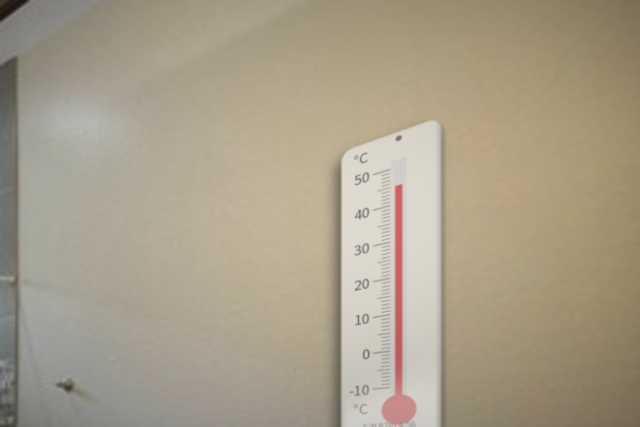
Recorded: 45 (°C)
